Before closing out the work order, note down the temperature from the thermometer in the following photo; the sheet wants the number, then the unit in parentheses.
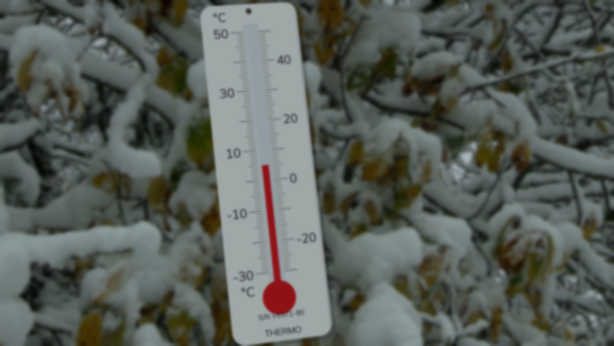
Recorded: 5 (°C)
